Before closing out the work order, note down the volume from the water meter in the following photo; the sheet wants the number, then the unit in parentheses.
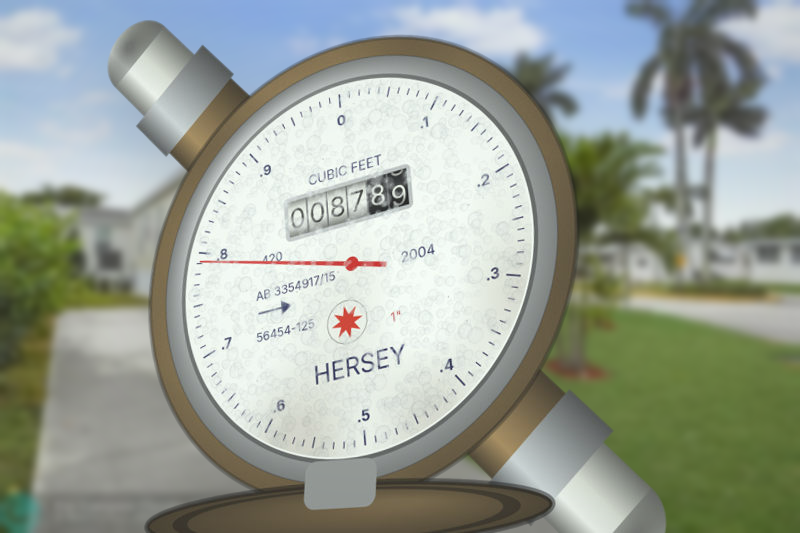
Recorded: 8788.79 (ft³)
